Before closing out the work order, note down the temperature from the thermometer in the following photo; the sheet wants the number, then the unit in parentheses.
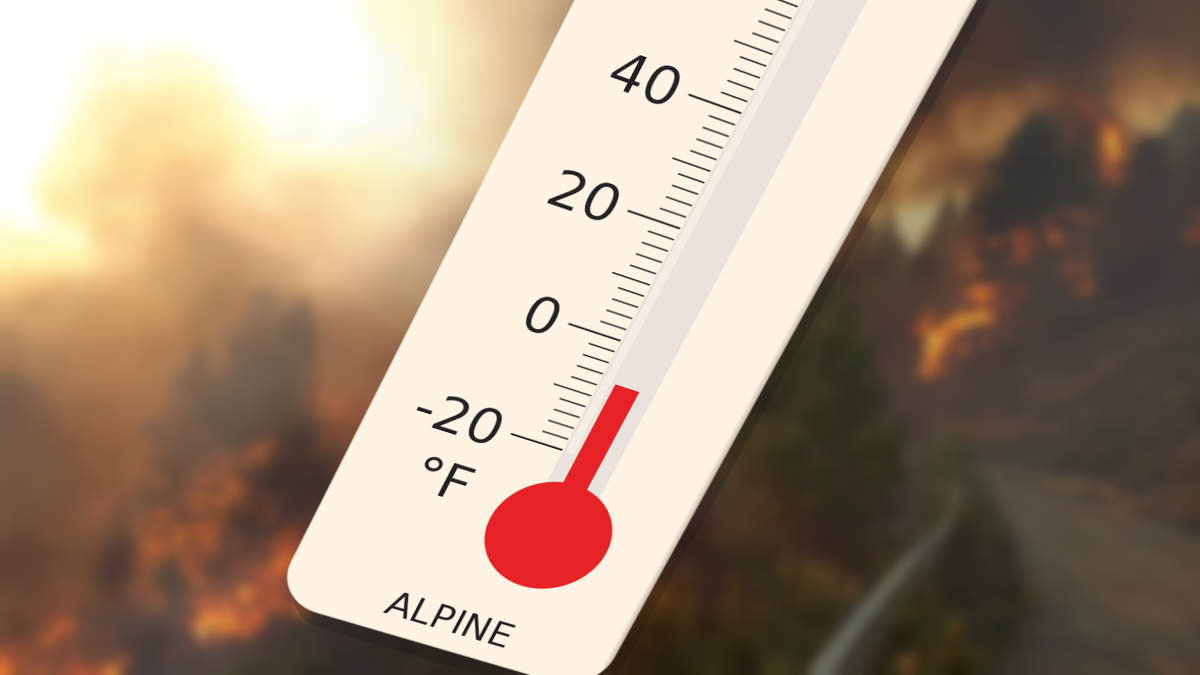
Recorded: -7 (°F)
